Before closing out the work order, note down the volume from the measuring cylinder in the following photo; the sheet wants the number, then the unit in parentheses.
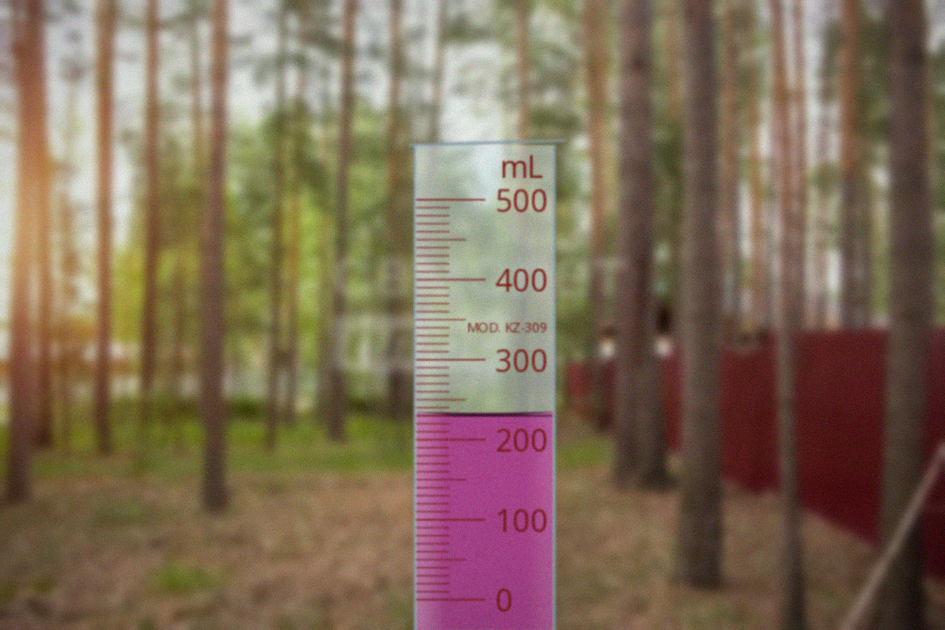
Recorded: 230 (mL)
